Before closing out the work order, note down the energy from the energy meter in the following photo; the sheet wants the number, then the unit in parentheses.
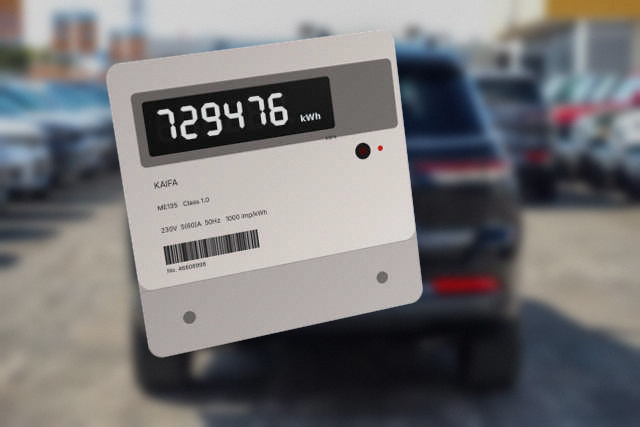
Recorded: 729476 (kWh)
